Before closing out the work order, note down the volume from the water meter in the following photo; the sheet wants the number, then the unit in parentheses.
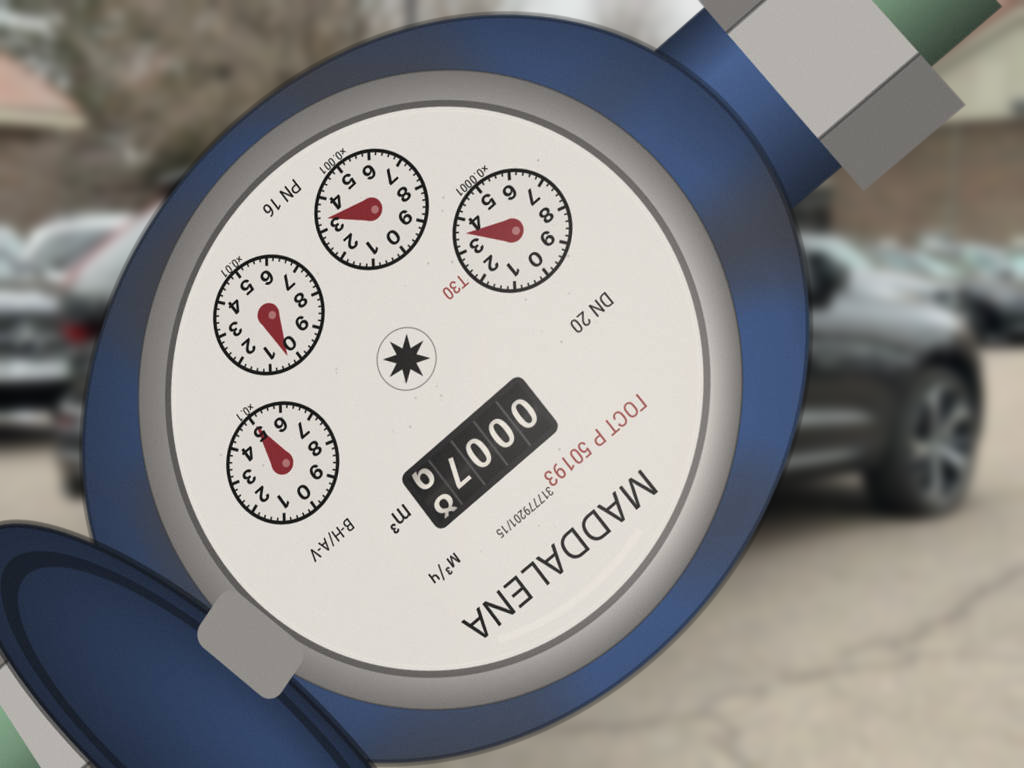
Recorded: 78.5033 (m³)
